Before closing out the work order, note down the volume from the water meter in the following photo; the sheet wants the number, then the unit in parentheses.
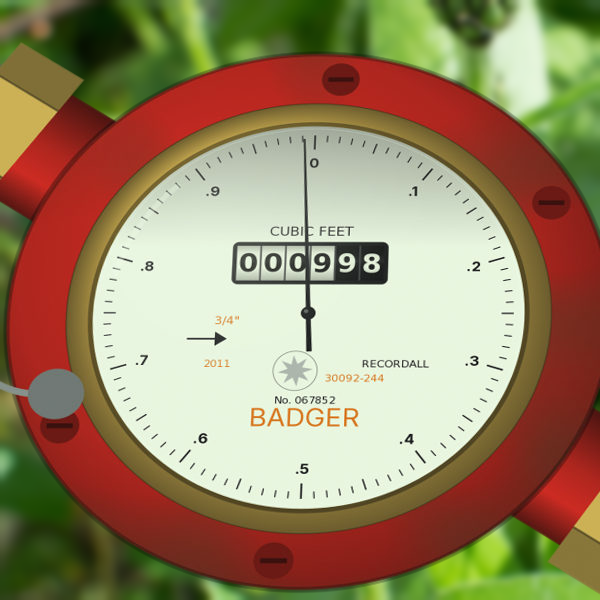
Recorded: 997.99 (ft³)
